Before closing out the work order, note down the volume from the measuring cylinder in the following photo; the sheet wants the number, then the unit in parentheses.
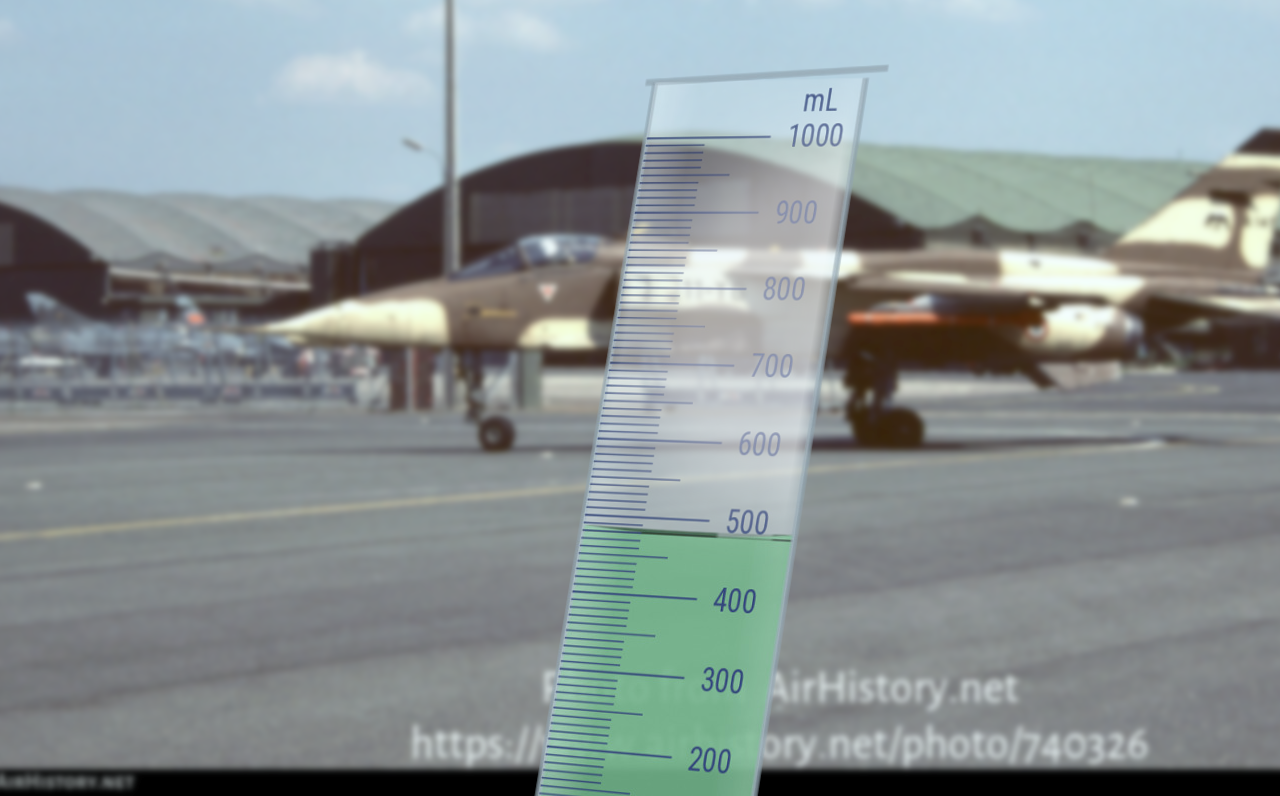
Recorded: 480 (mL)
